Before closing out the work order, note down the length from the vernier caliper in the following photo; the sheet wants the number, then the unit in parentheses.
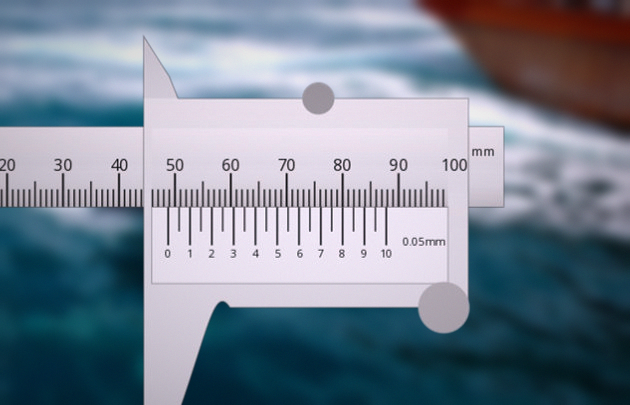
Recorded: 48.8 (mm)
